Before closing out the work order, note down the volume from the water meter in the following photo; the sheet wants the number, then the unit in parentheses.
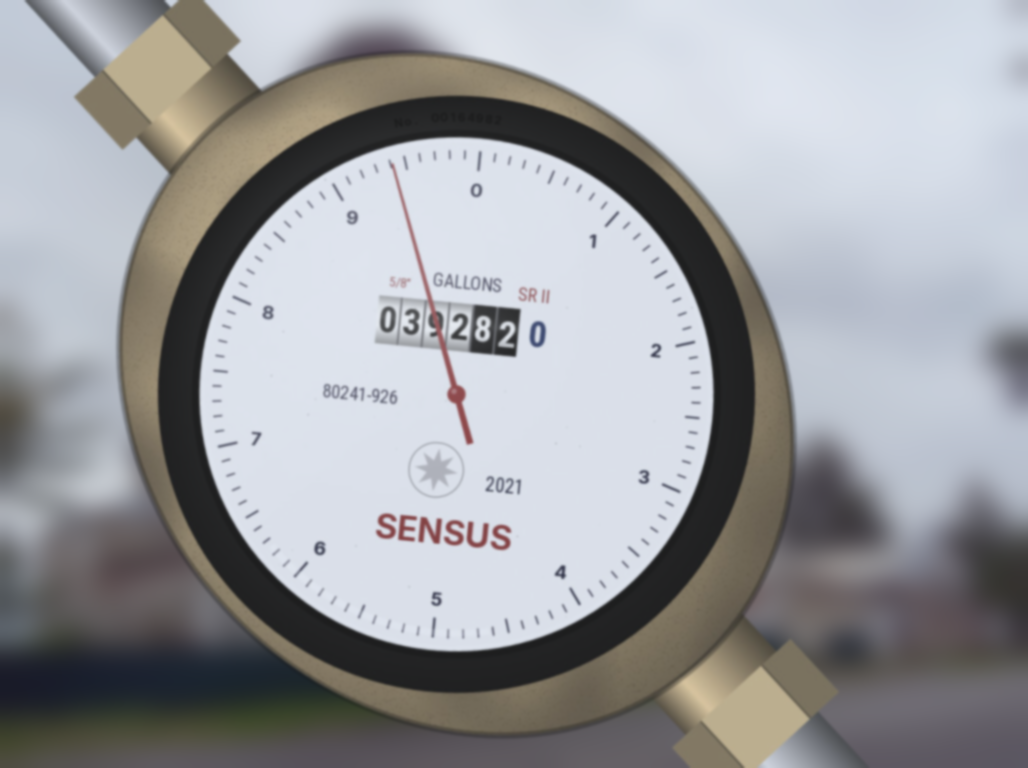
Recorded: 392819.4 (gal)
